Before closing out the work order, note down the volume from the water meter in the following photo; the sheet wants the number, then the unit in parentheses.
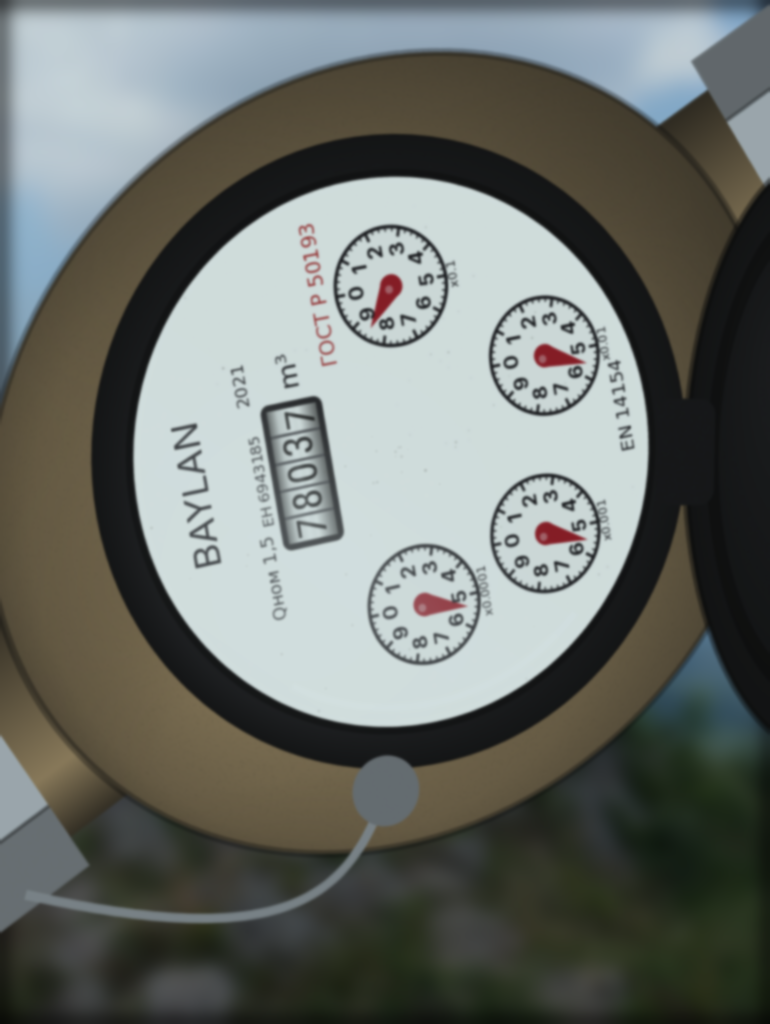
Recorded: 78036.8555 (m³)
